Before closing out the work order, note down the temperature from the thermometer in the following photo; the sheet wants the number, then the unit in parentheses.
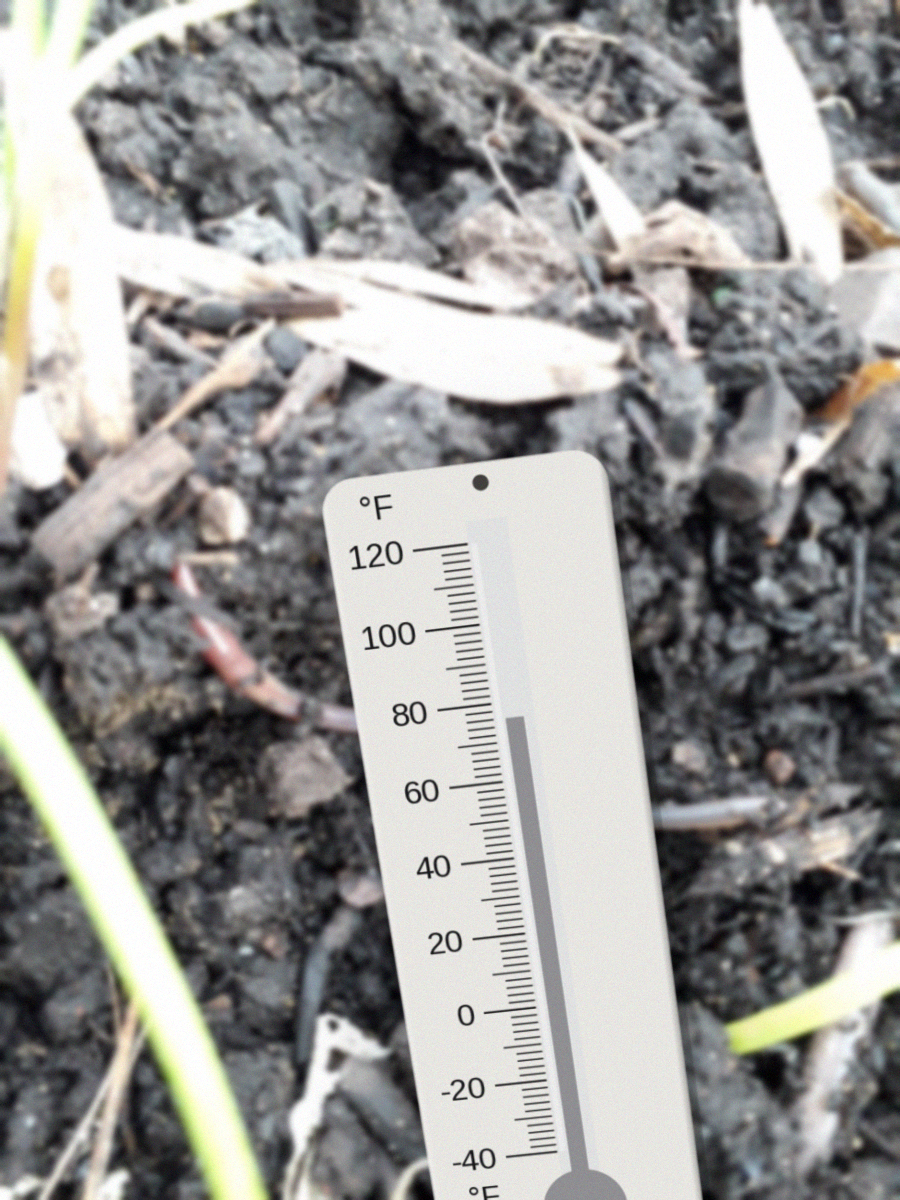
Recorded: 76 (°F)
